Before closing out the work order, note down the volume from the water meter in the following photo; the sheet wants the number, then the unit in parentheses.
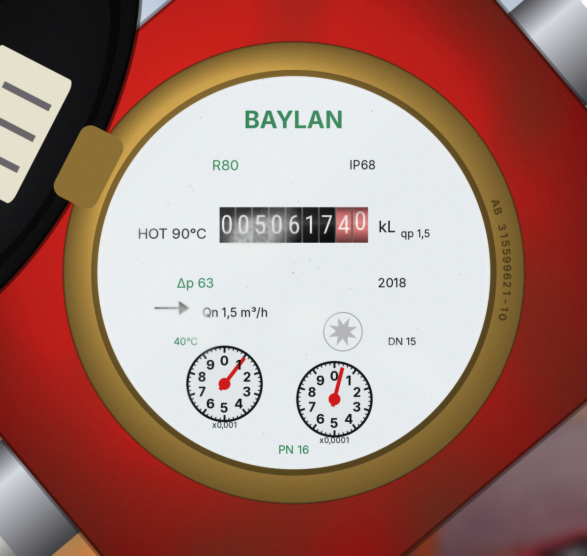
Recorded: 50617.4010 (kL)
